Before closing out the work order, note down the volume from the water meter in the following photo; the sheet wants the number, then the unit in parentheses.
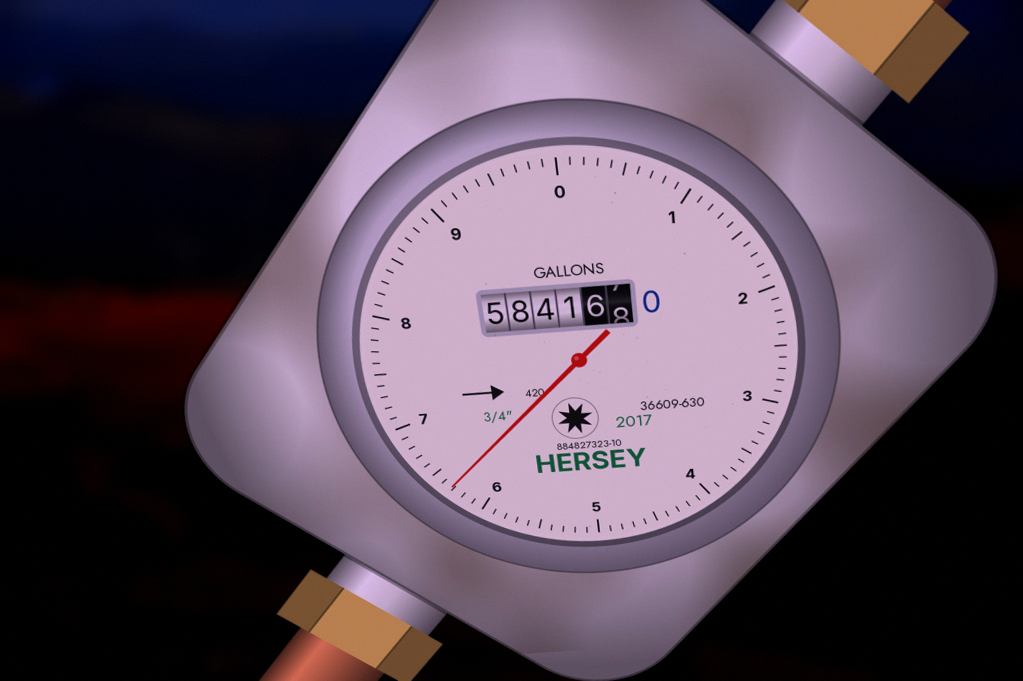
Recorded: 5841676.3 (gal)
